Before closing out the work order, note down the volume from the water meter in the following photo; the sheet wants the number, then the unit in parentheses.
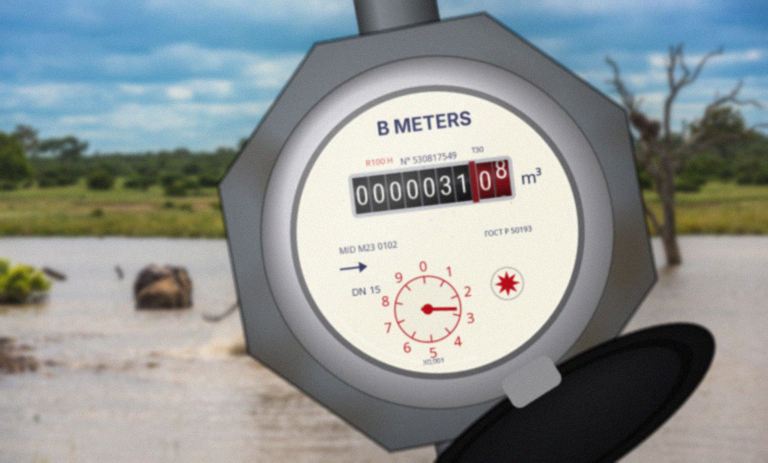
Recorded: 31.082 (m³)
